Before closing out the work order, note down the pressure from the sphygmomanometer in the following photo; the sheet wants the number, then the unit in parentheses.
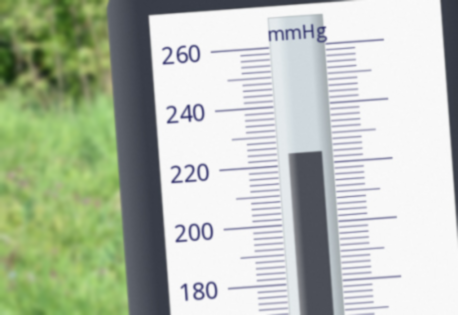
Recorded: 224 (mmHg)
